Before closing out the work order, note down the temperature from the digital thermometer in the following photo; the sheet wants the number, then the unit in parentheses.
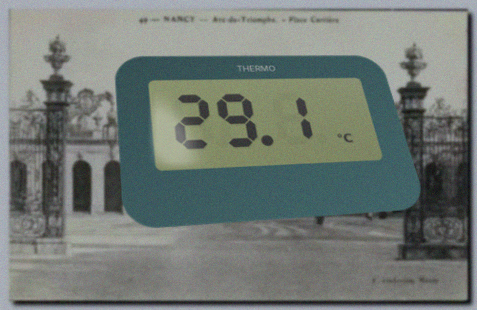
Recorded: 29.1 (°C)
